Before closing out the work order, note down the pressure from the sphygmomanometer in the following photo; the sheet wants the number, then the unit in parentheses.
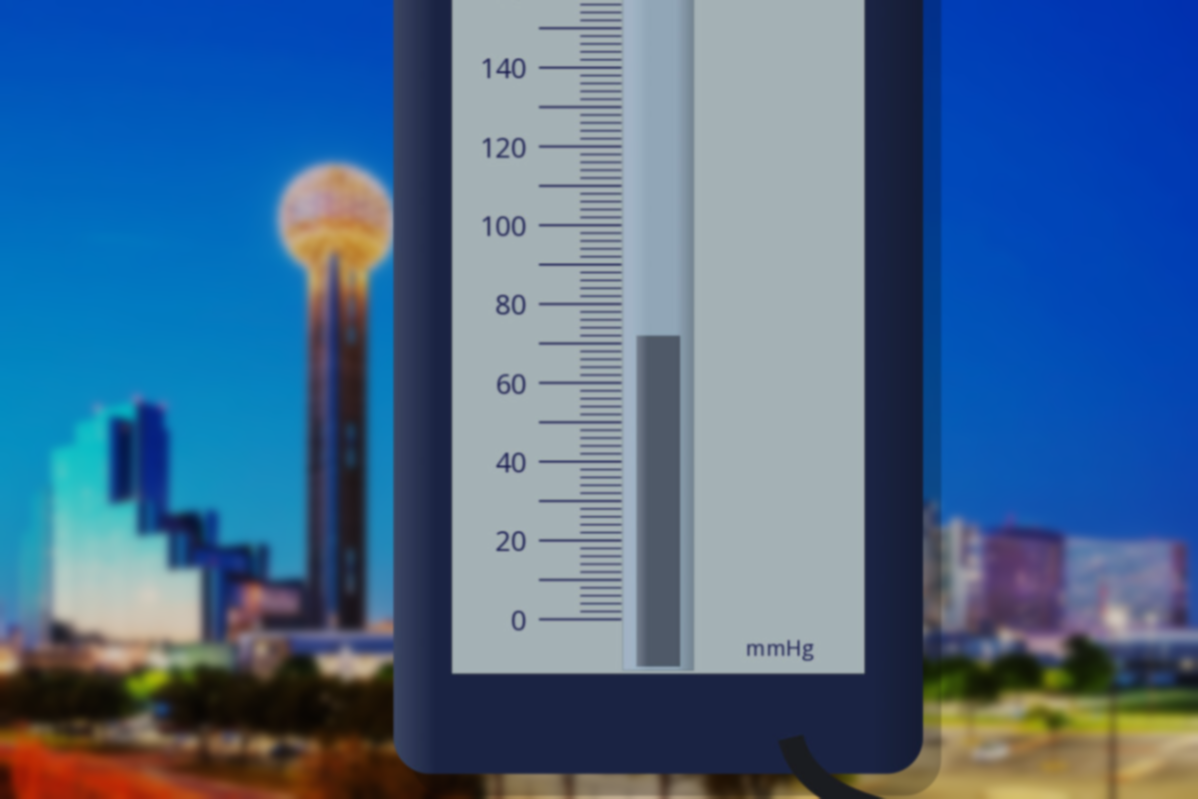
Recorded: 72 (mmHg)
